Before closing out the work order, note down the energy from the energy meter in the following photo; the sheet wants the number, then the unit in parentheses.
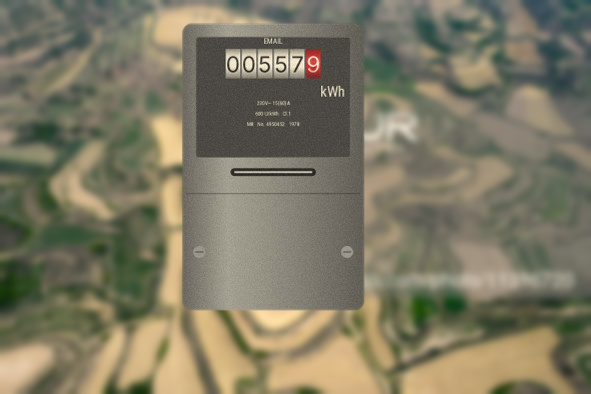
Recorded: 557.9 (kWh)
